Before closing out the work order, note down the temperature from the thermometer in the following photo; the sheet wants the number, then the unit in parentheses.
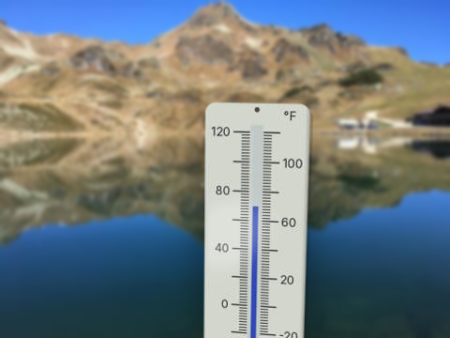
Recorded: 70 (°F)
